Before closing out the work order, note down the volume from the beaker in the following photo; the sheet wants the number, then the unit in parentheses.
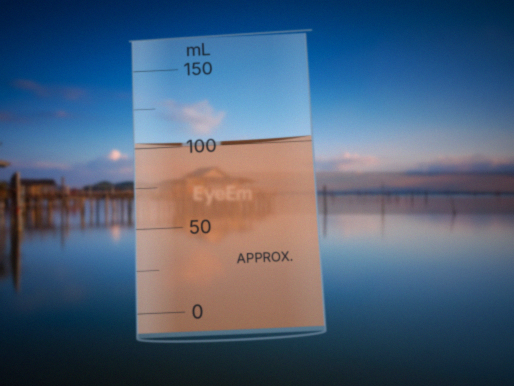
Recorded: 100 (mL)
